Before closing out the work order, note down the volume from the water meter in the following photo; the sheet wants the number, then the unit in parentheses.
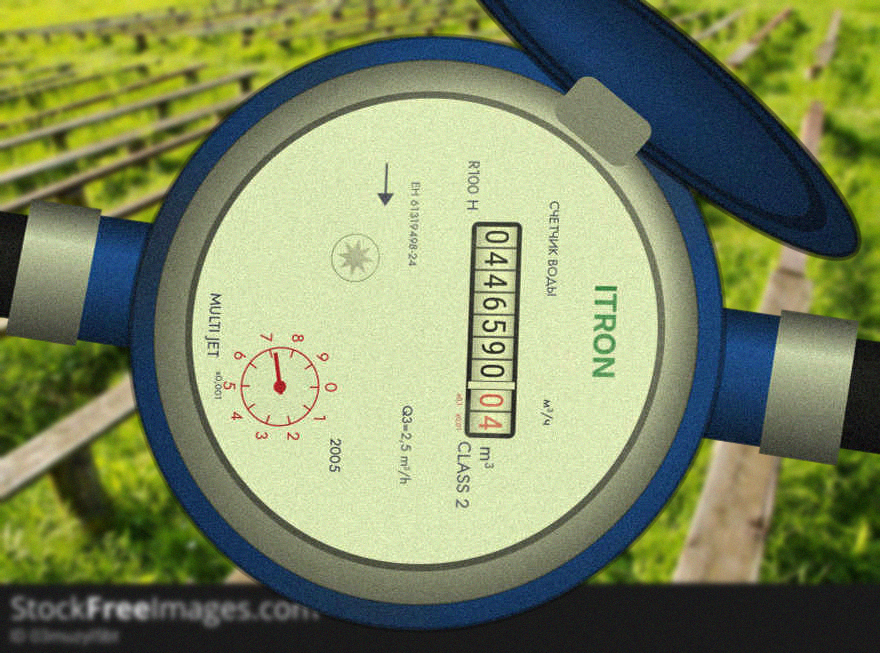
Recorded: 446590.047 (m³)
